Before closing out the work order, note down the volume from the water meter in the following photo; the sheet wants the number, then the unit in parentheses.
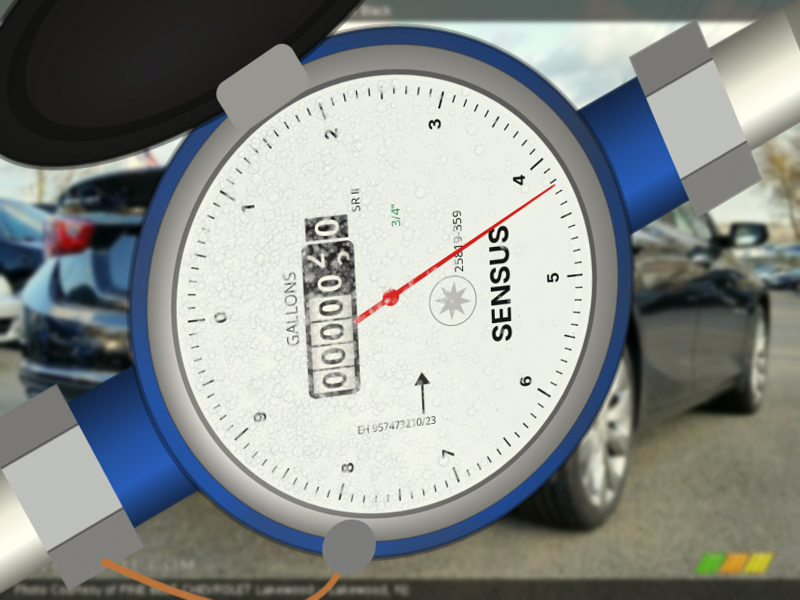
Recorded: 24.2 (gal)
